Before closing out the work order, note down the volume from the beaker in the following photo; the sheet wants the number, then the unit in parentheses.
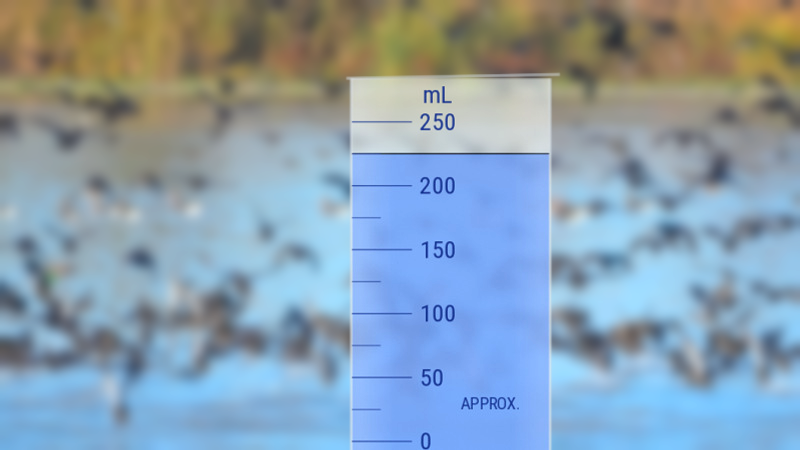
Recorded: 225 (mL)
